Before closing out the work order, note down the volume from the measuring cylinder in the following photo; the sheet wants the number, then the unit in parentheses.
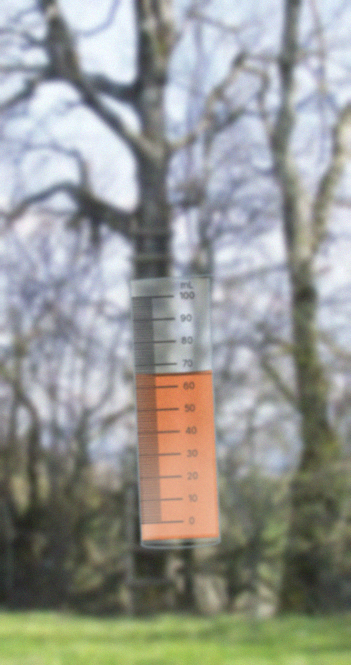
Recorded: 65 (mL)
